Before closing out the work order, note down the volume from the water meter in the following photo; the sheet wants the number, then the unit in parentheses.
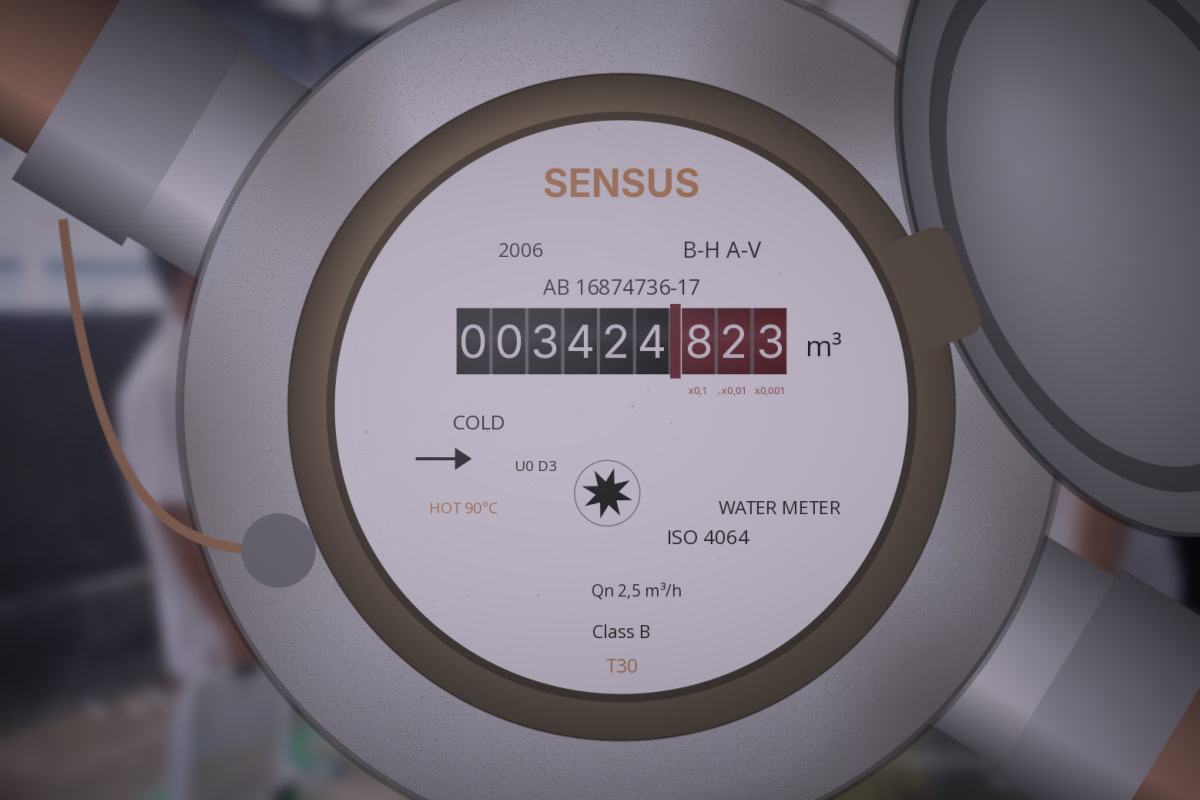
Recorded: 3424.823 (m³)
